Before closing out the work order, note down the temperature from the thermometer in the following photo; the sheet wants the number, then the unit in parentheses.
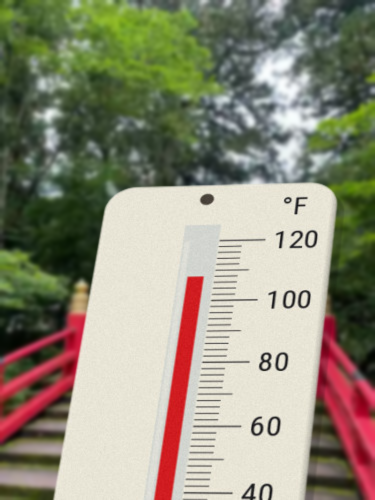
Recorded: 108 (°F)
